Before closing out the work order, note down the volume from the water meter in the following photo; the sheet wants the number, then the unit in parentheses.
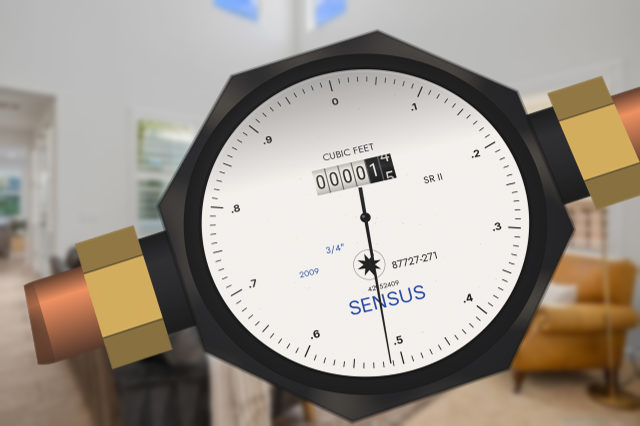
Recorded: 14.51 (ft³)
